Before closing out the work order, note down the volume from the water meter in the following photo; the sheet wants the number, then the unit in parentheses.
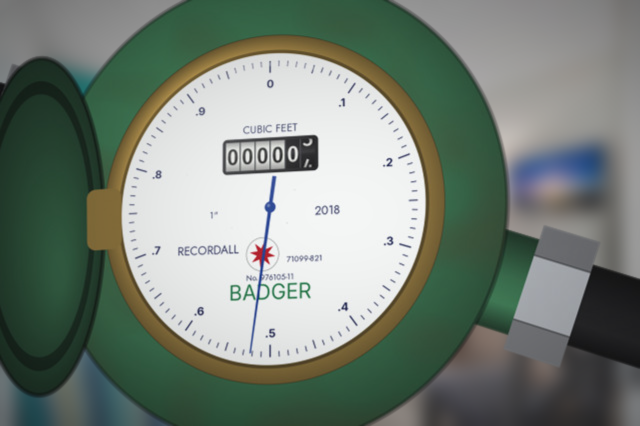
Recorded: 3.52 (ft³)
